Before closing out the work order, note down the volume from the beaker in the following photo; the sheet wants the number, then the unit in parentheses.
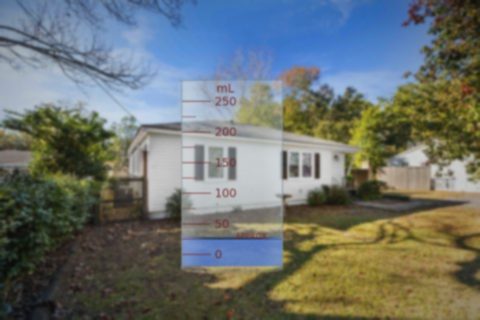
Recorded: 25 (mL)
